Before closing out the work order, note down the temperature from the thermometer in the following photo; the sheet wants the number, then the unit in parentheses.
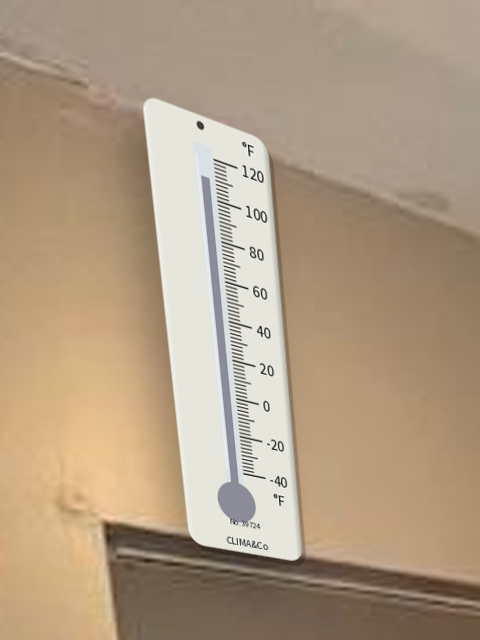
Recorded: 110 (°F)
